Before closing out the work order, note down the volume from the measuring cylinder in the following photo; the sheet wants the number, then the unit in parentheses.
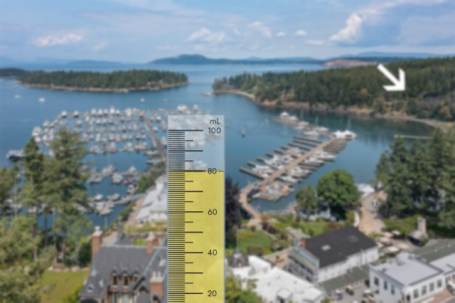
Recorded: 80 (mL)
